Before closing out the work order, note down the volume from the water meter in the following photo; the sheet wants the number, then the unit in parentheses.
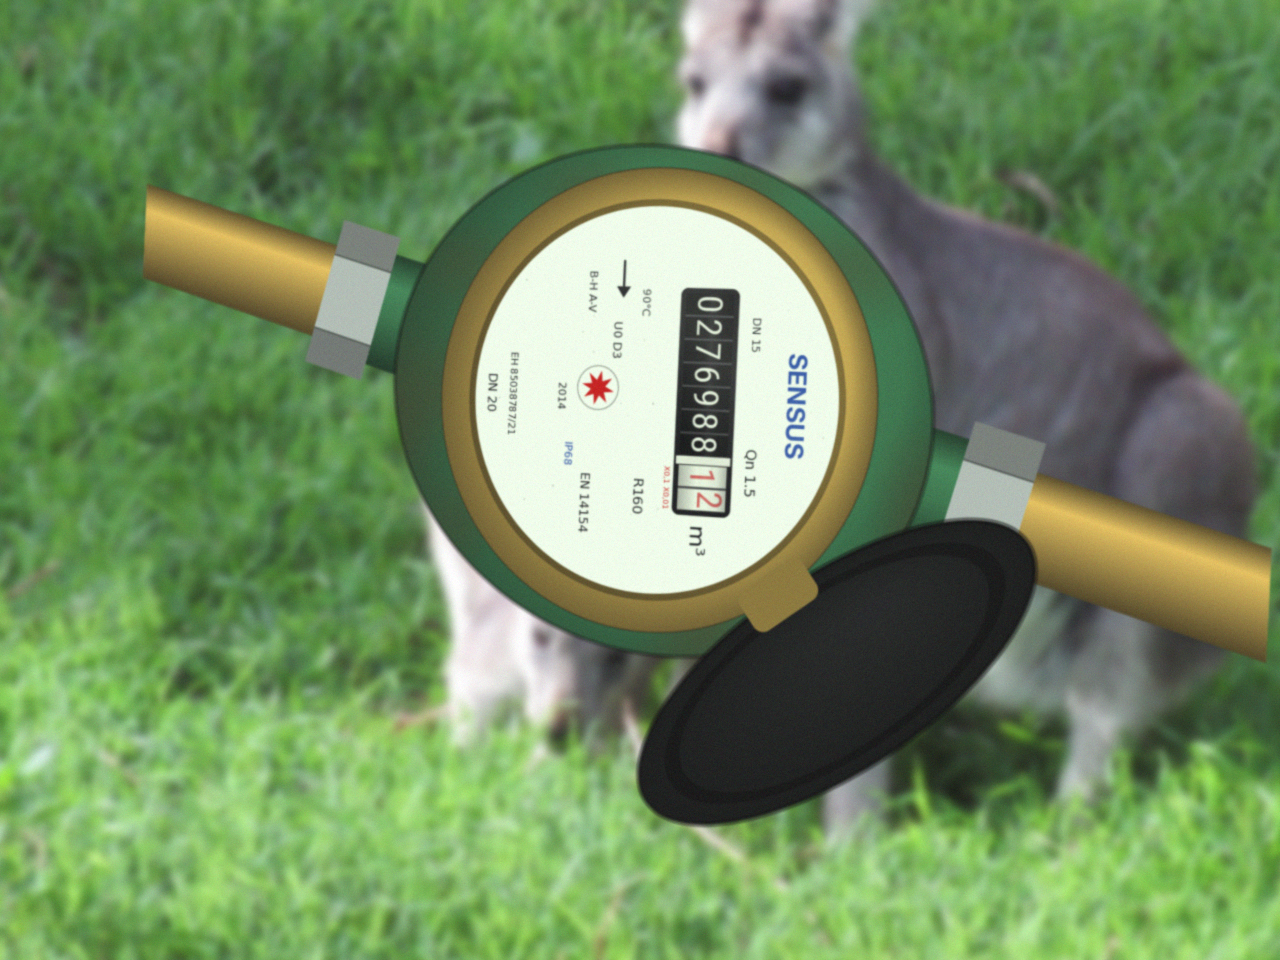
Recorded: 276988.12 (m³)
